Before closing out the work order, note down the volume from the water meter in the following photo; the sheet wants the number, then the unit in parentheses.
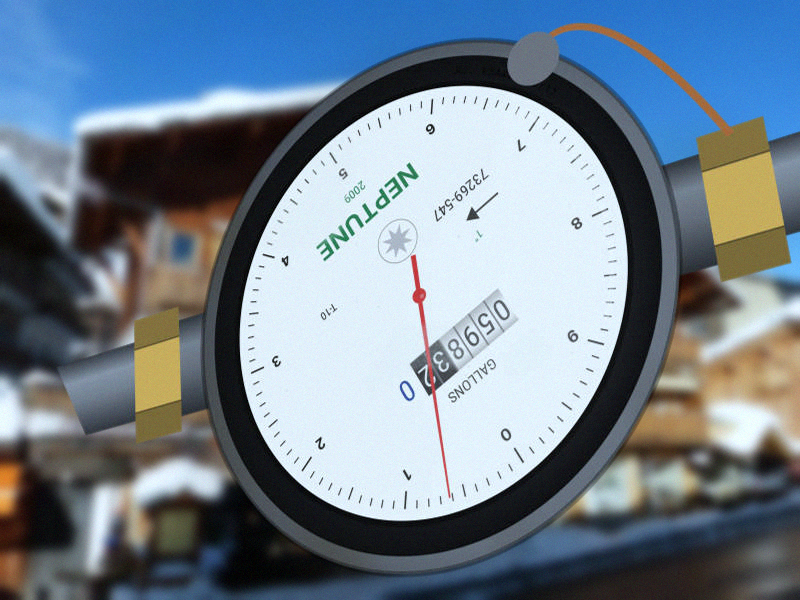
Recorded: 598320.6 (gal)
